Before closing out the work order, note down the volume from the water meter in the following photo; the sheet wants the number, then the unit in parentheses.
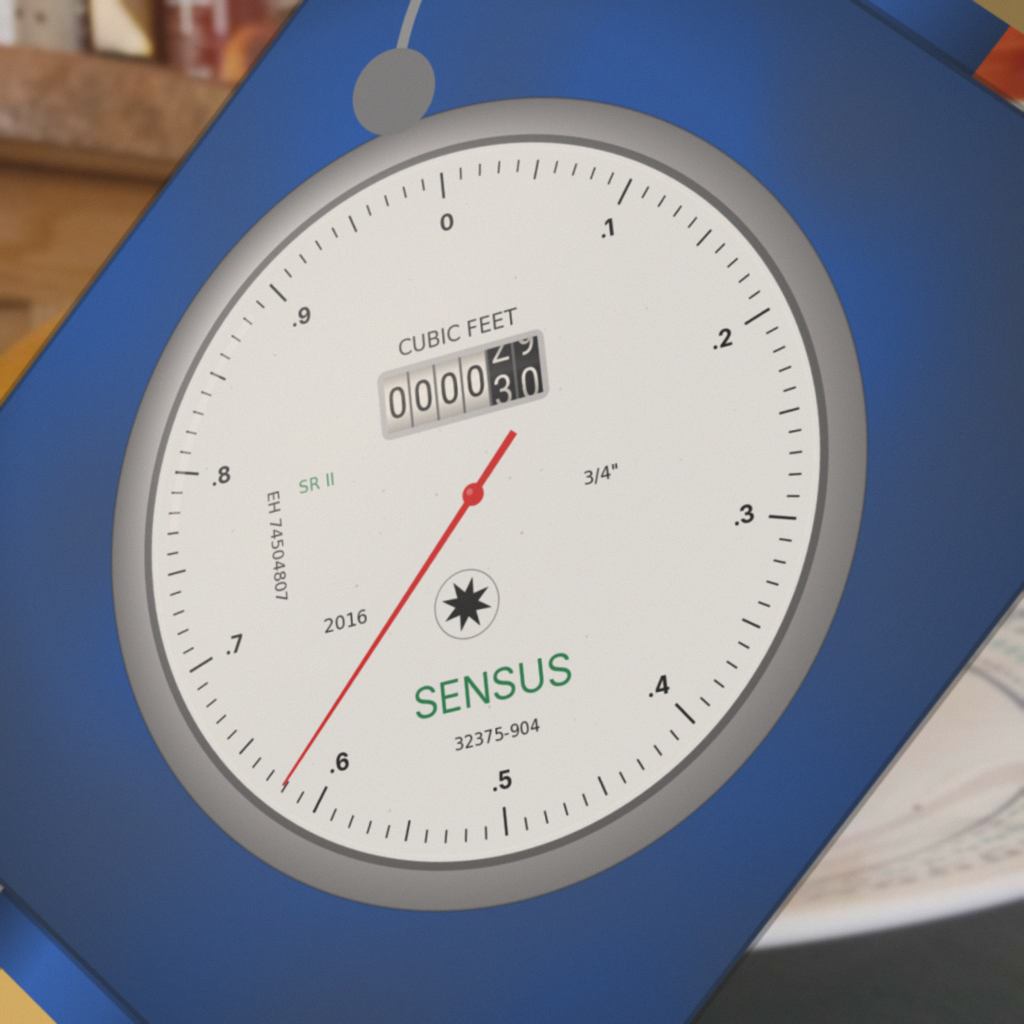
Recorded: 29.62 (ft³)
